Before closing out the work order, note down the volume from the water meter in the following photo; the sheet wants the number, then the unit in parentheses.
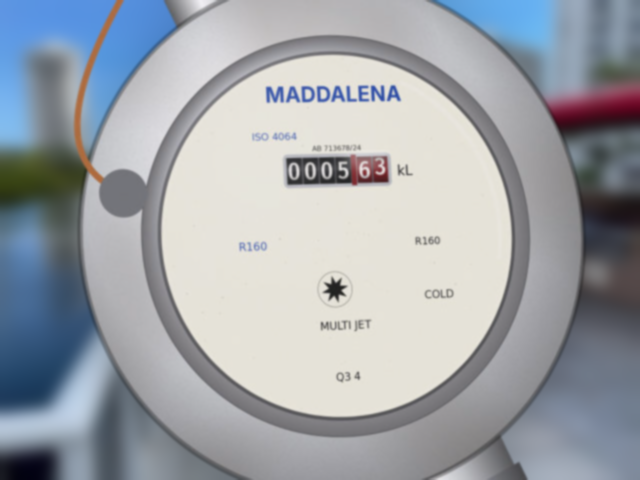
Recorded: 5.63 (kL)
